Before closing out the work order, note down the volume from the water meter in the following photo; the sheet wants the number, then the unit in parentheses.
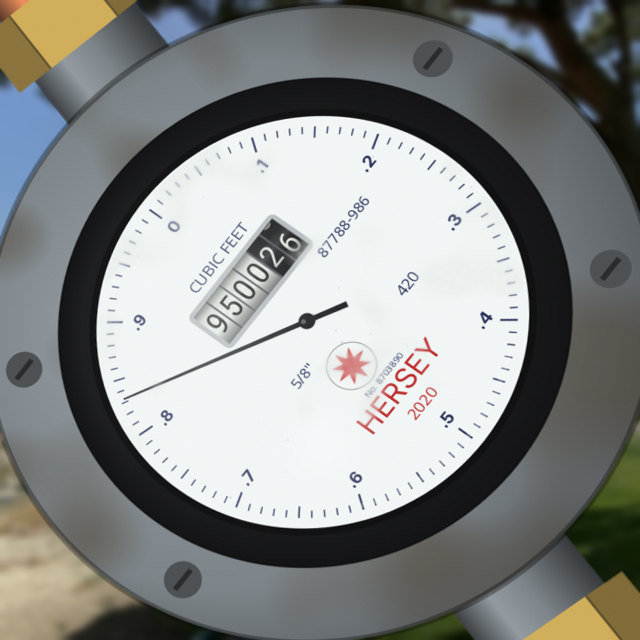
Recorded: 950025.83 (ft³)
